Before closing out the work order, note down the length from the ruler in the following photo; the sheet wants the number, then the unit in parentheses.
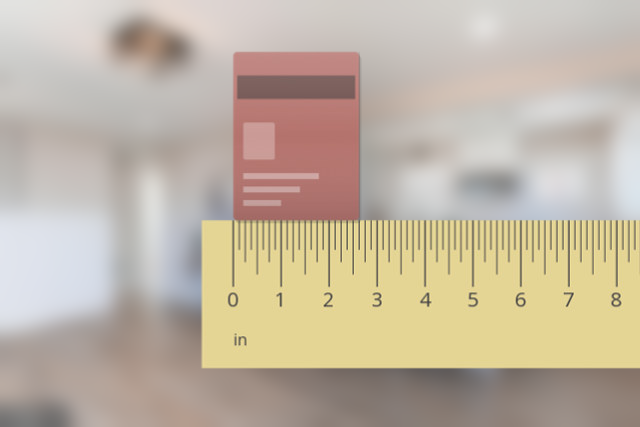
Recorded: 2.625 (in)
